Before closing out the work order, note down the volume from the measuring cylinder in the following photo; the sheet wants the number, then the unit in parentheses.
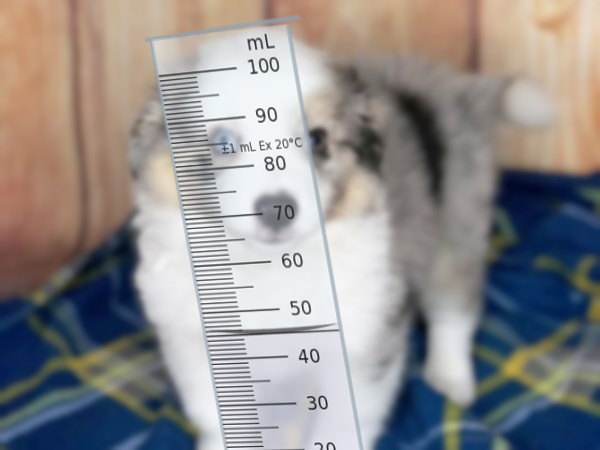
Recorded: 45 (mL)
